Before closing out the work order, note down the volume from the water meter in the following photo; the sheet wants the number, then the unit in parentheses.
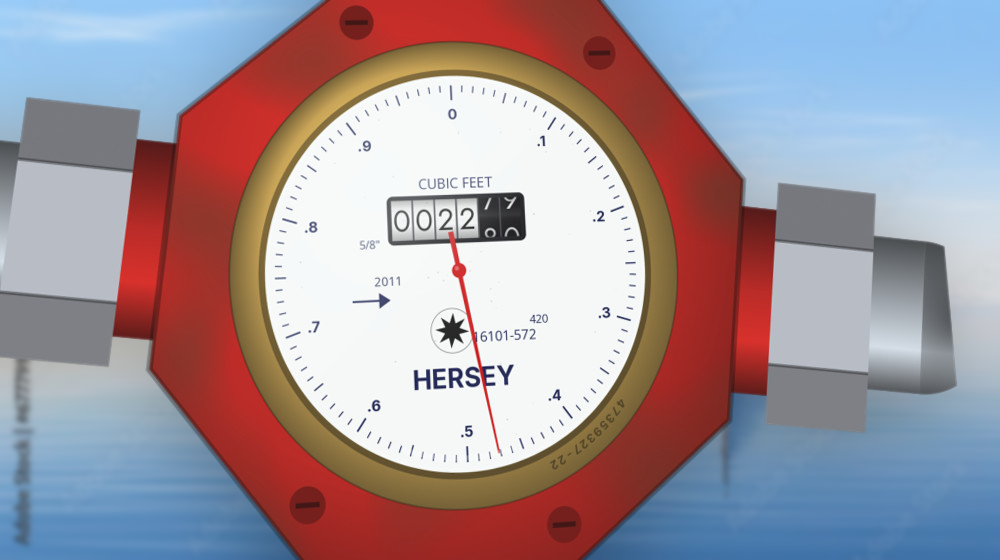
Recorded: 2279.47 (ft³)
